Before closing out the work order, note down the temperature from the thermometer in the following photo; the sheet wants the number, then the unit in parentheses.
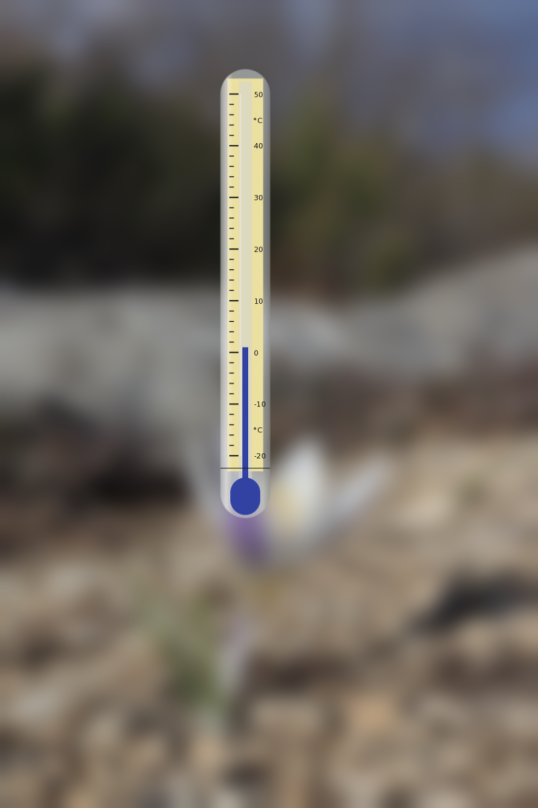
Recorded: 1 (°C)
